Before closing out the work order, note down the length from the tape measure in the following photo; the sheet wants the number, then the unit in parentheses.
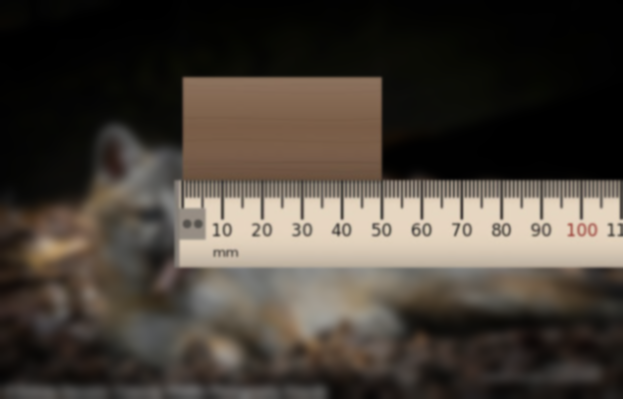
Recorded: 50 (mm)
